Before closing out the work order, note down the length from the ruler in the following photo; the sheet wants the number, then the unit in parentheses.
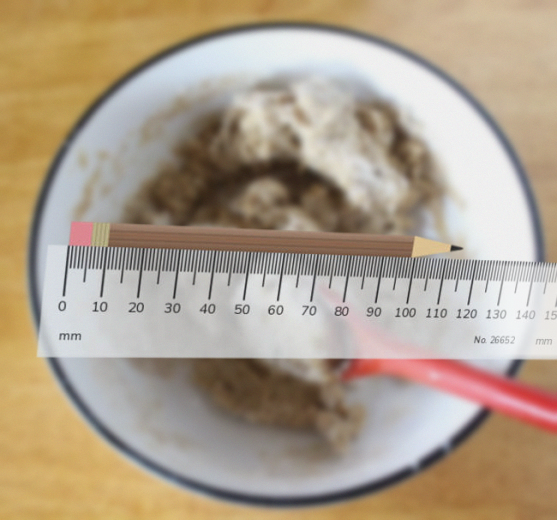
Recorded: 115 (mm)
